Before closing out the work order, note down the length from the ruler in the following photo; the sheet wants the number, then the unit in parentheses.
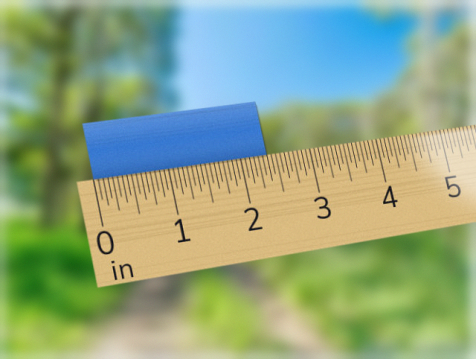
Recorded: 2.375 (in)
